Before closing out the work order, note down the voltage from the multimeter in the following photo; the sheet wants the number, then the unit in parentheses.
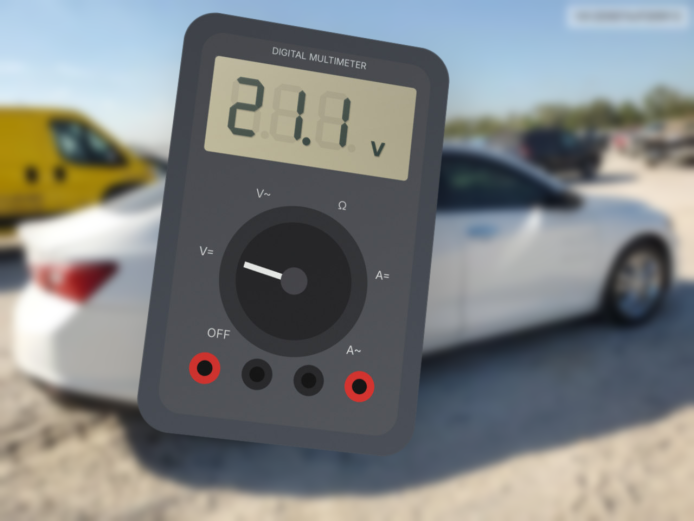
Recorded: 21.1 (V)
